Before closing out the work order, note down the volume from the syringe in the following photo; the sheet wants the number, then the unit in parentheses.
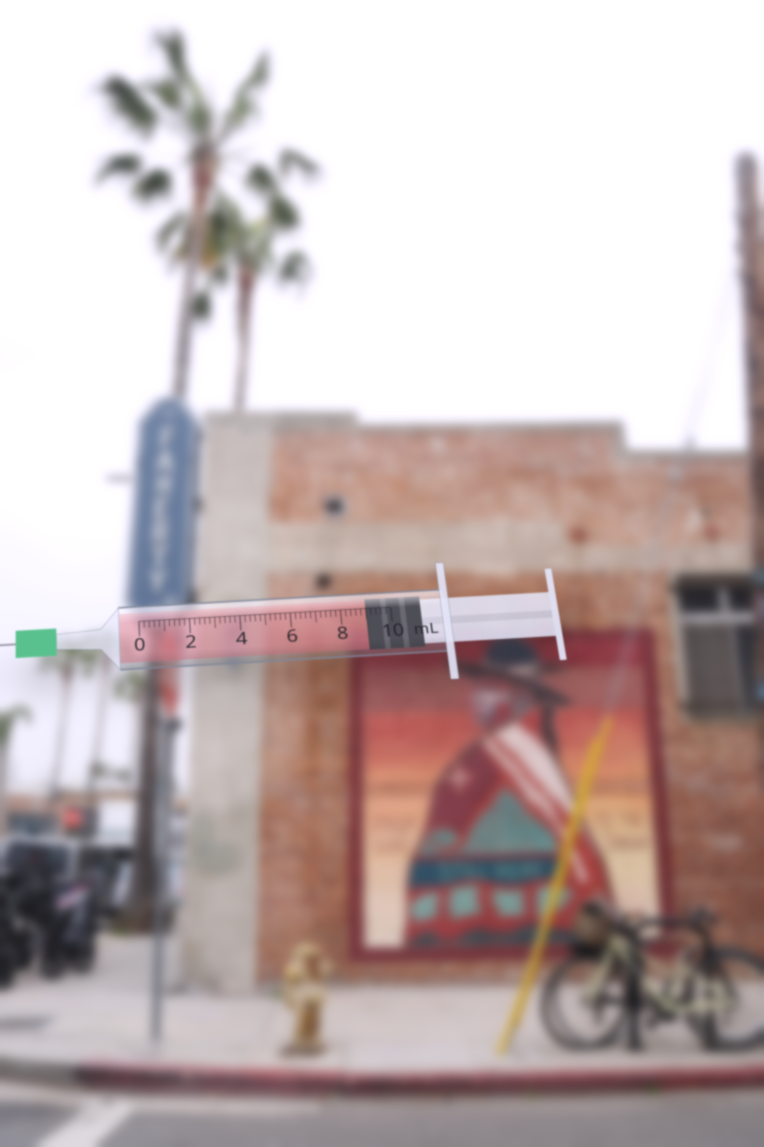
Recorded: 9 (mL)
